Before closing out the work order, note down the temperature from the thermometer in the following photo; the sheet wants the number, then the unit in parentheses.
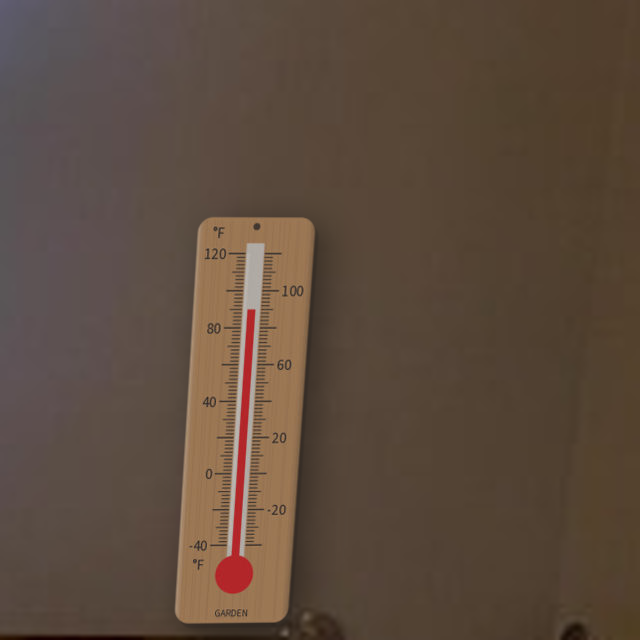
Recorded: 90 (°F)
